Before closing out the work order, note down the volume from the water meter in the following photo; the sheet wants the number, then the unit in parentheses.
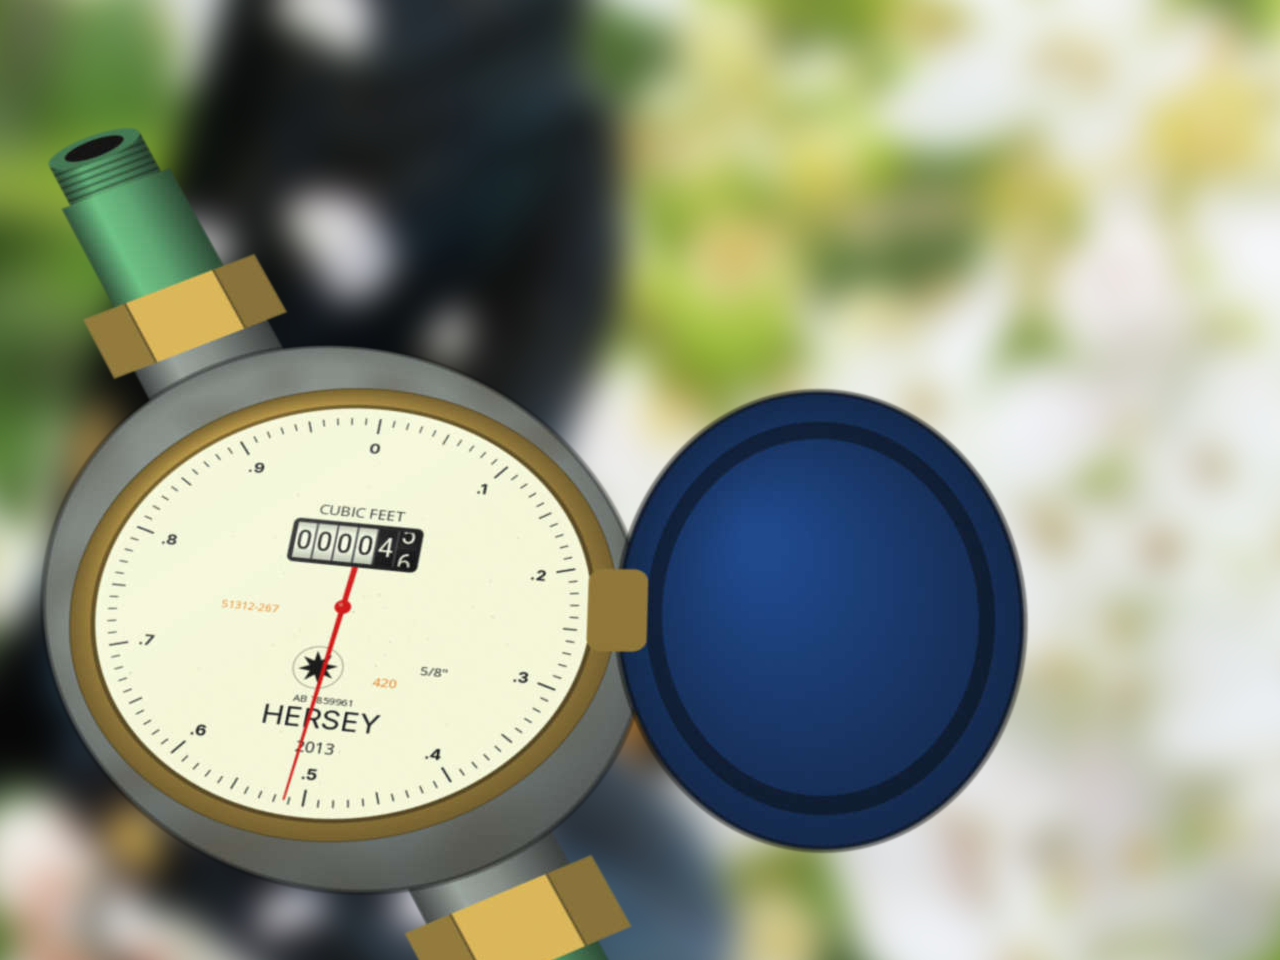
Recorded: 45.51 (ft³)
